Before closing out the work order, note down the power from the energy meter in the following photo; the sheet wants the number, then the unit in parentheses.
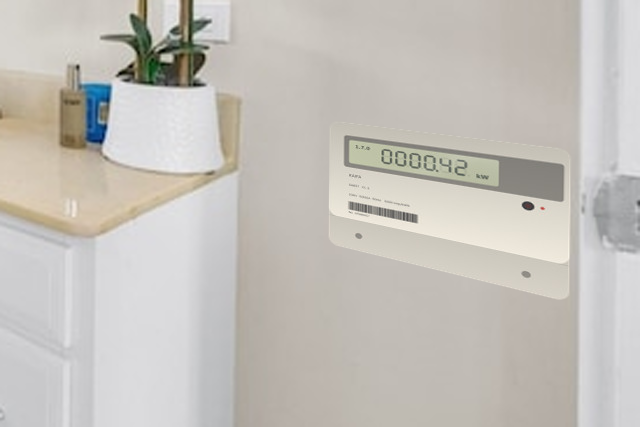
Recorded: 0.42 (kW)
